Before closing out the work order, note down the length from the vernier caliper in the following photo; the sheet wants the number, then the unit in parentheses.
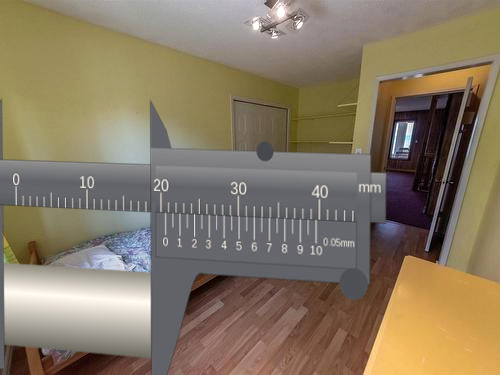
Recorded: 20.6 (mm)
